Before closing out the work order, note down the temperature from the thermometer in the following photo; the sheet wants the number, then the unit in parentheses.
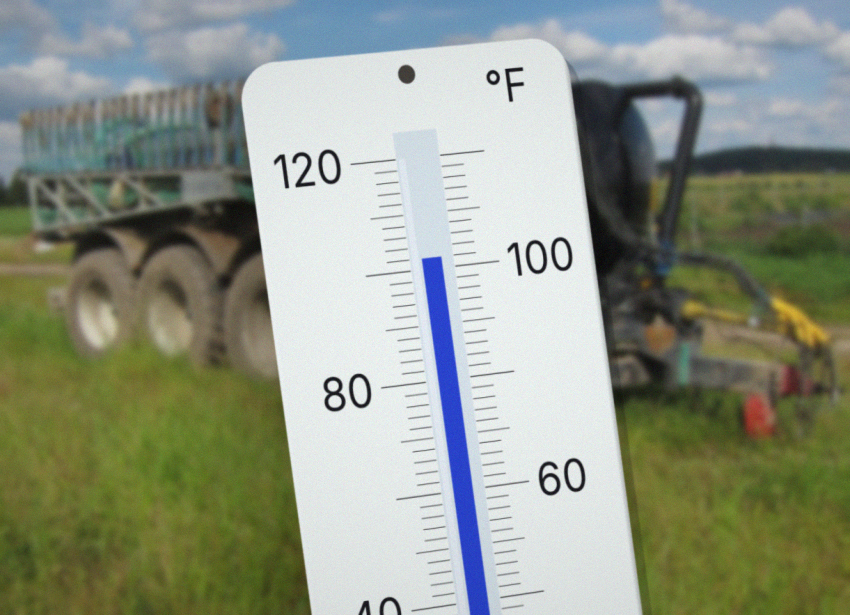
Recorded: 102 (°F)
